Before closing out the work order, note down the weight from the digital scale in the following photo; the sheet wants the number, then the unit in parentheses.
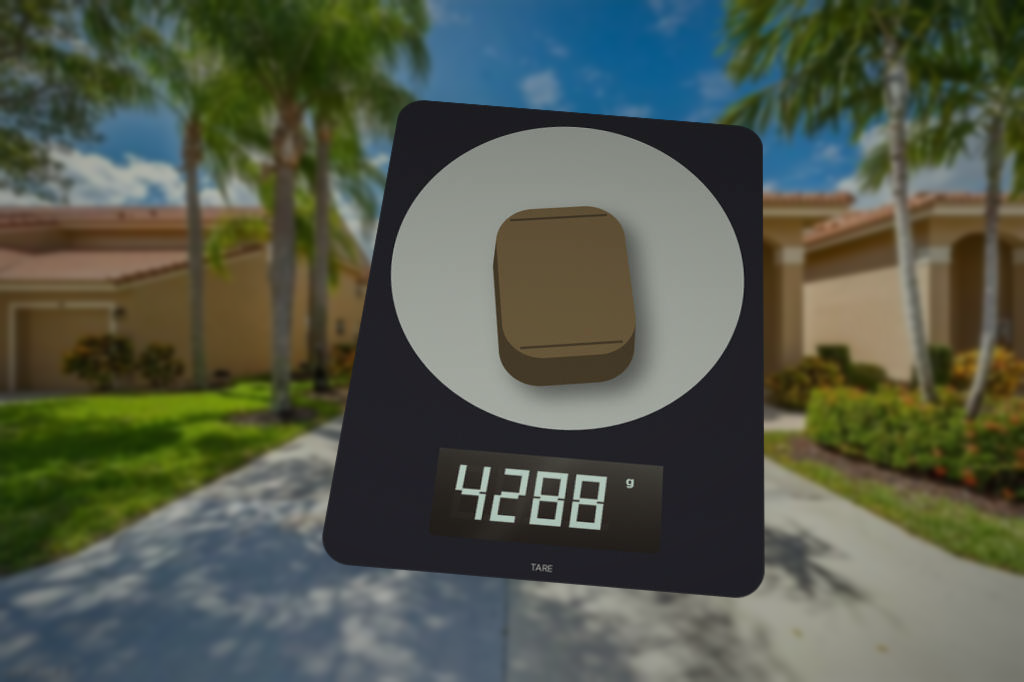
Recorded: 4288 (g)
